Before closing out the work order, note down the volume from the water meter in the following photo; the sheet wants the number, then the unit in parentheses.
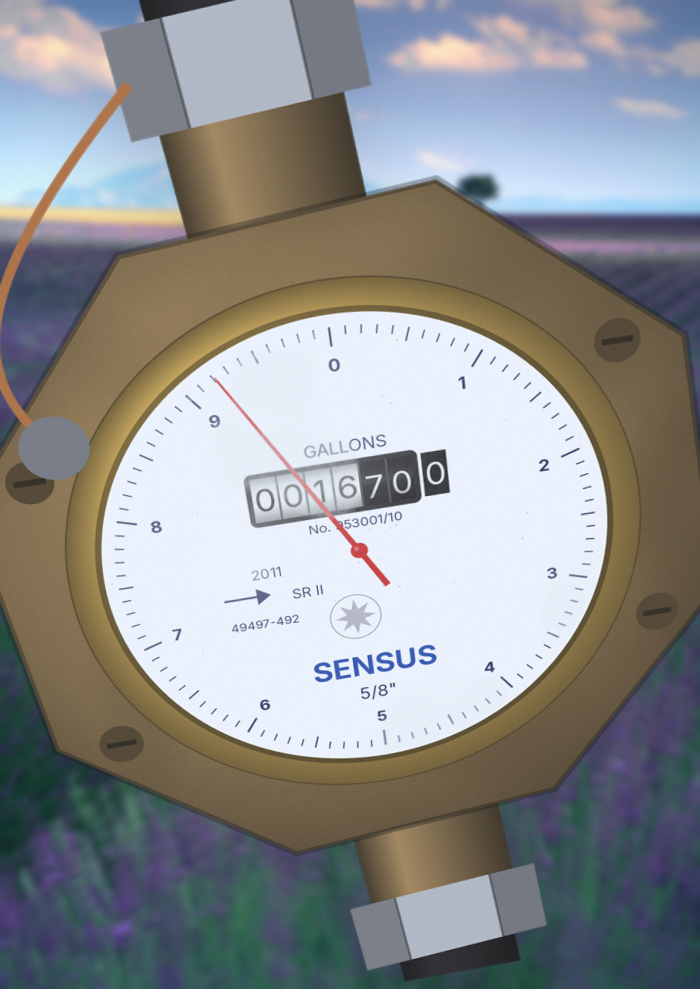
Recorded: 16699.2 (gal)
